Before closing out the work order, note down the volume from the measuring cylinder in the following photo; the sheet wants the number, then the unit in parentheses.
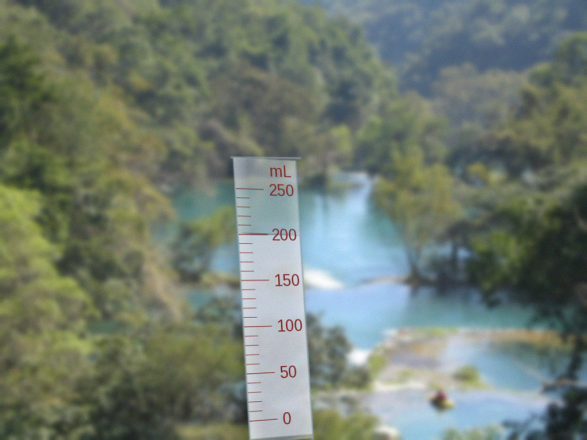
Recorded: 200 (mL)
